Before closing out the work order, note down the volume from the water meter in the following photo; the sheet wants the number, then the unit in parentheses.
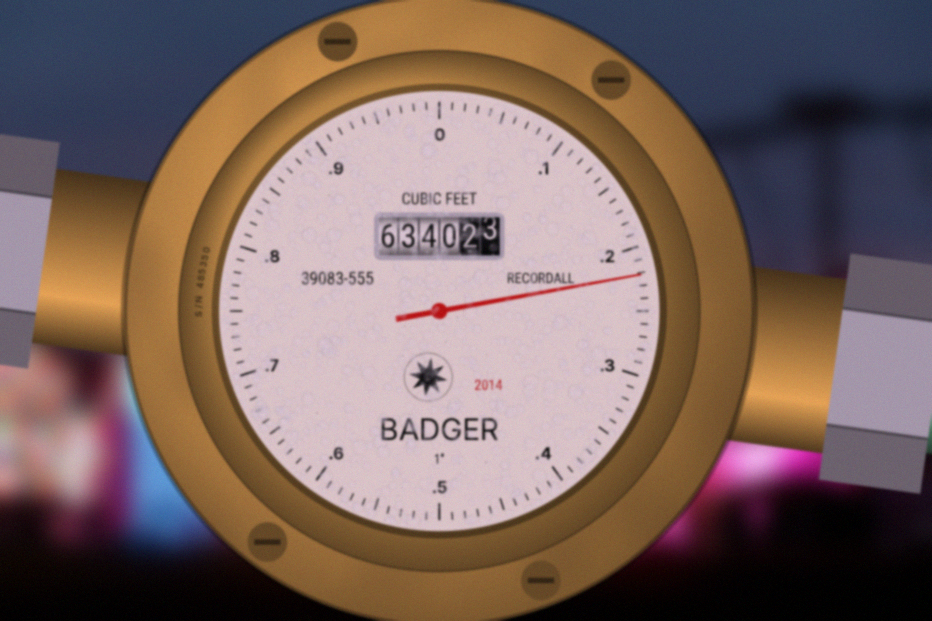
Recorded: 634023.22 (ft³)
